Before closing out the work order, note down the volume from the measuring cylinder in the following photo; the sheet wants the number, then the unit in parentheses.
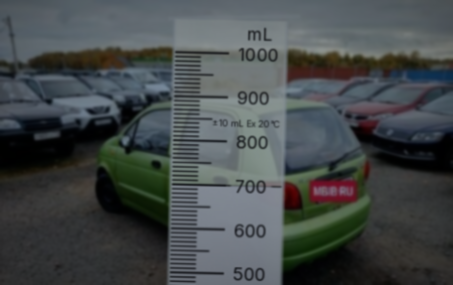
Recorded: 700 (mL)
